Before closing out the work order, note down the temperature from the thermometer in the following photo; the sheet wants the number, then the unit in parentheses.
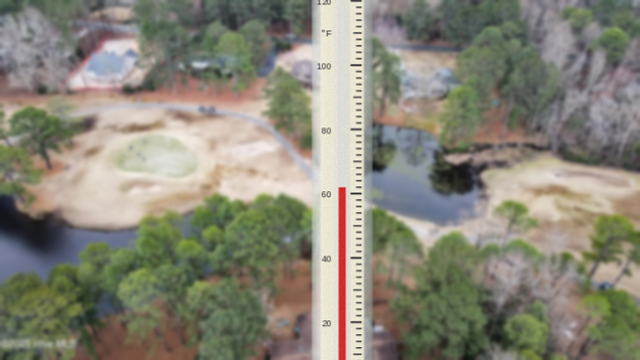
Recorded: 62 (°F)
